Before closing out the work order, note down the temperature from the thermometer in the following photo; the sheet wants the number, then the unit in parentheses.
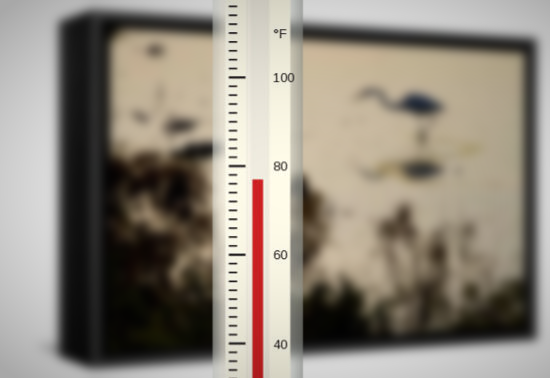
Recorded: 77 (°F)
